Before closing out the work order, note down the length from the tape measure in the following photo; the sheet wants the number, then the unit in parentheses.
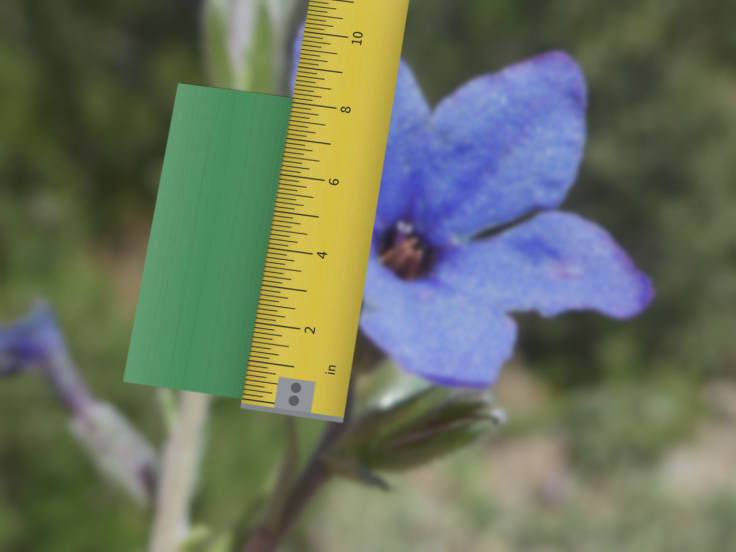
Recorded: 8.125 (in)
